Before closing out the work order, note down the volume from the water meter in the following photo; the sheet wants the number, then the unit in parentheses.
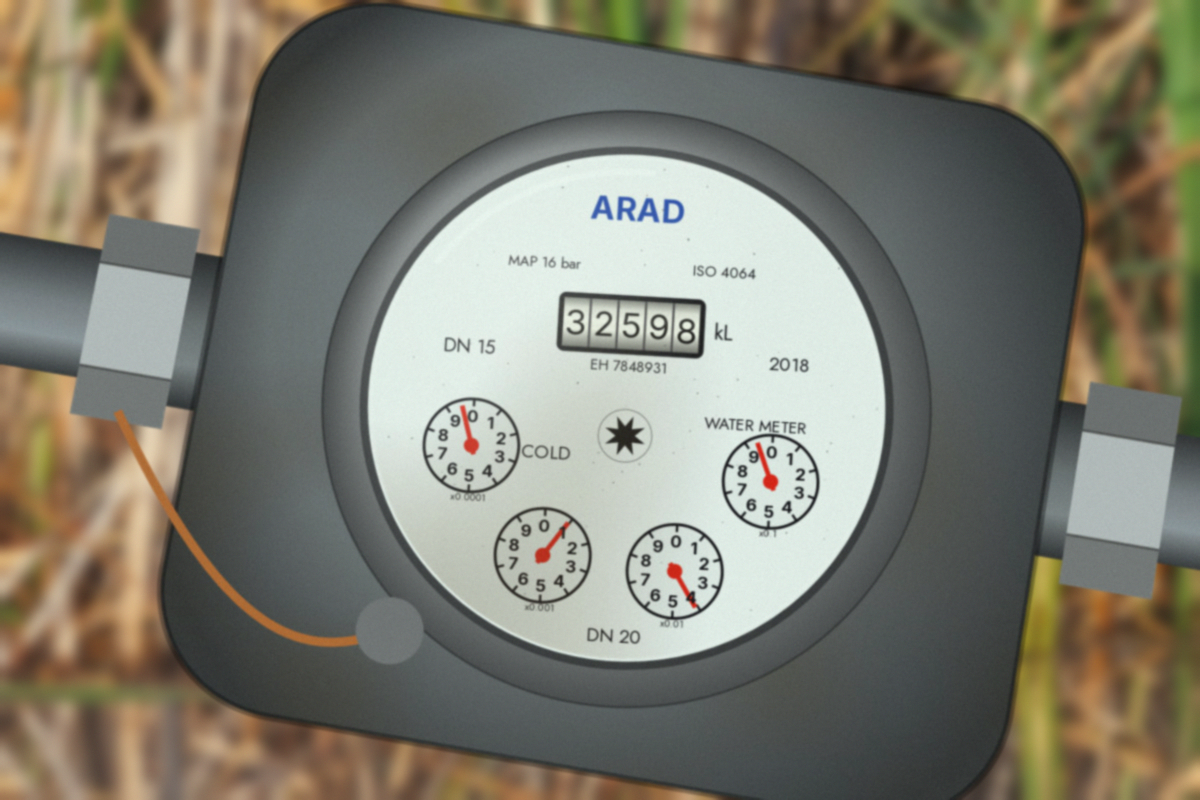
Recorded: 32597.9409 (kL)
